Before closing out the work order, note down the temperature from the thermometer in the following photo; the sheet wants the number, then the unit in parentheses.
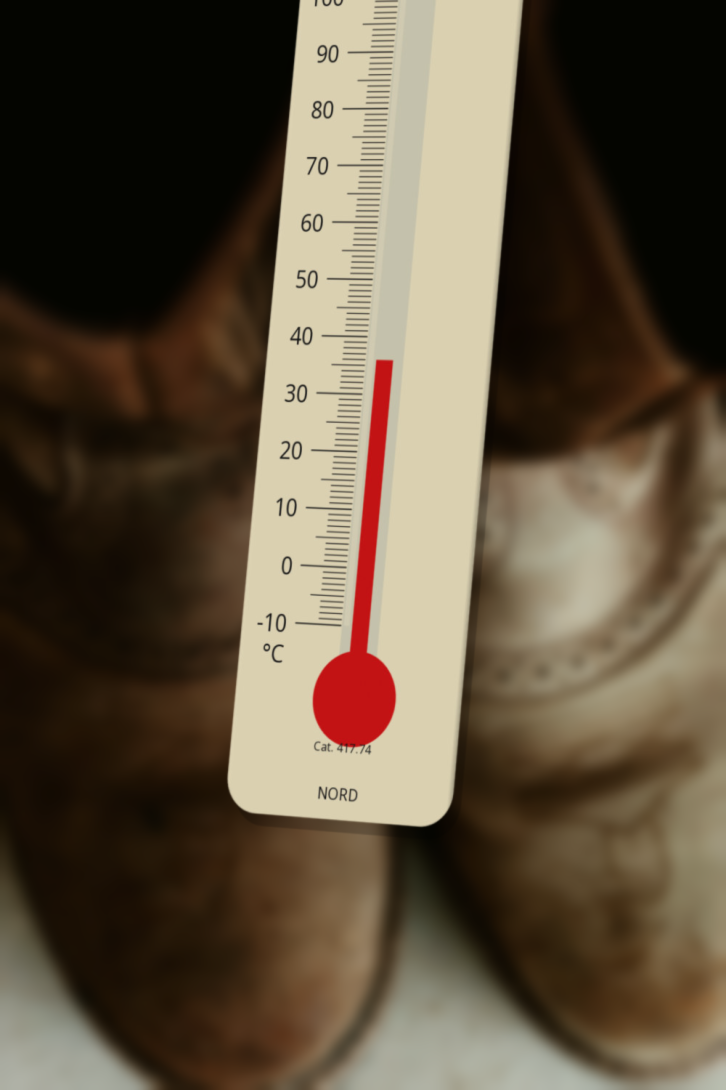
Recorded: 36 (°C)
